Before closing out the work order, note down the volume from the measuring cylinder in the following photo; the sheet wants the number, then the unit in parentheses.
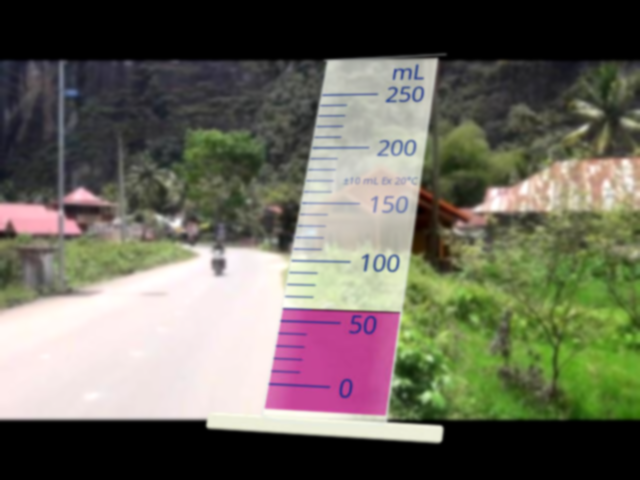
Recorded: 60 (mL)
